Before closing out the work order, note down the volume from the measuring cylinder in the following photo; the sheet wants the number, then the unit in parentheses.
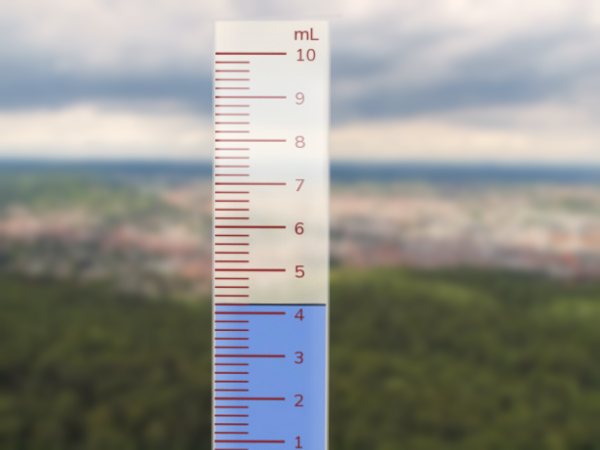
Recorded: 4.2 (mL)
